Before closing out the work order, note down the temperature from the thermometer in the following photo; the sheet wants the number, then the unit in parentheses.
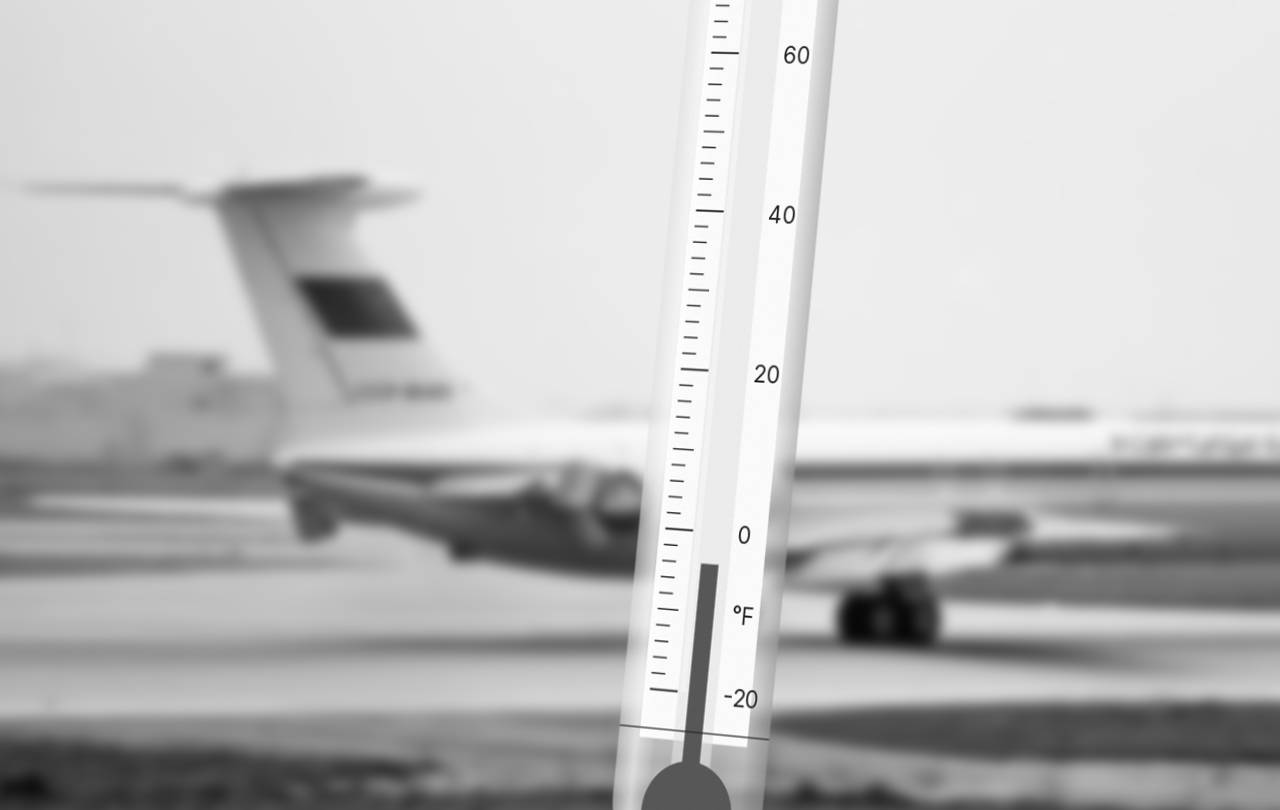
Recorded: -4 (°F)
